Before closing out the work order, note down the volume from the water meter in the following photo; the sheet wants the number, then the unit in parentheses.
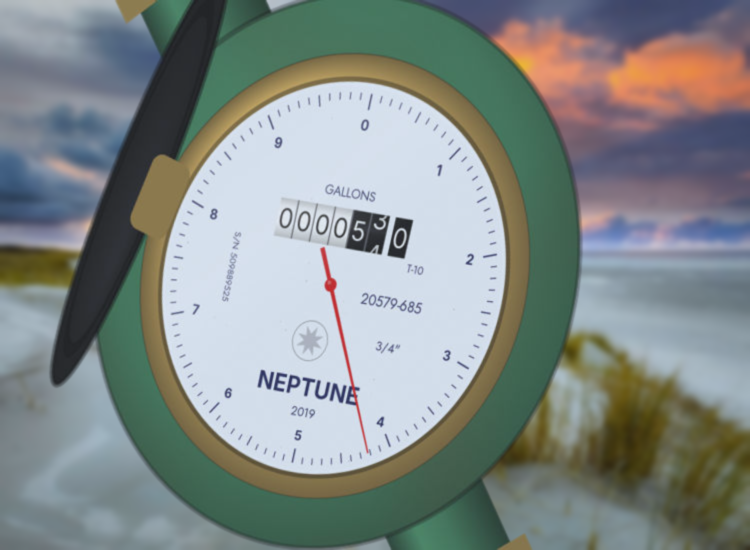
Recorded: 534.2 (gal)
